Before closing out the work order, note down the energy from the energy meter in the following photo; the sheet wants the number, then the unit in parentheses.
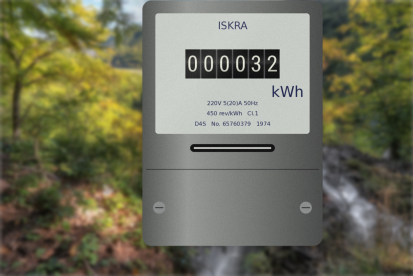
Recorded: 32 (kWh)
